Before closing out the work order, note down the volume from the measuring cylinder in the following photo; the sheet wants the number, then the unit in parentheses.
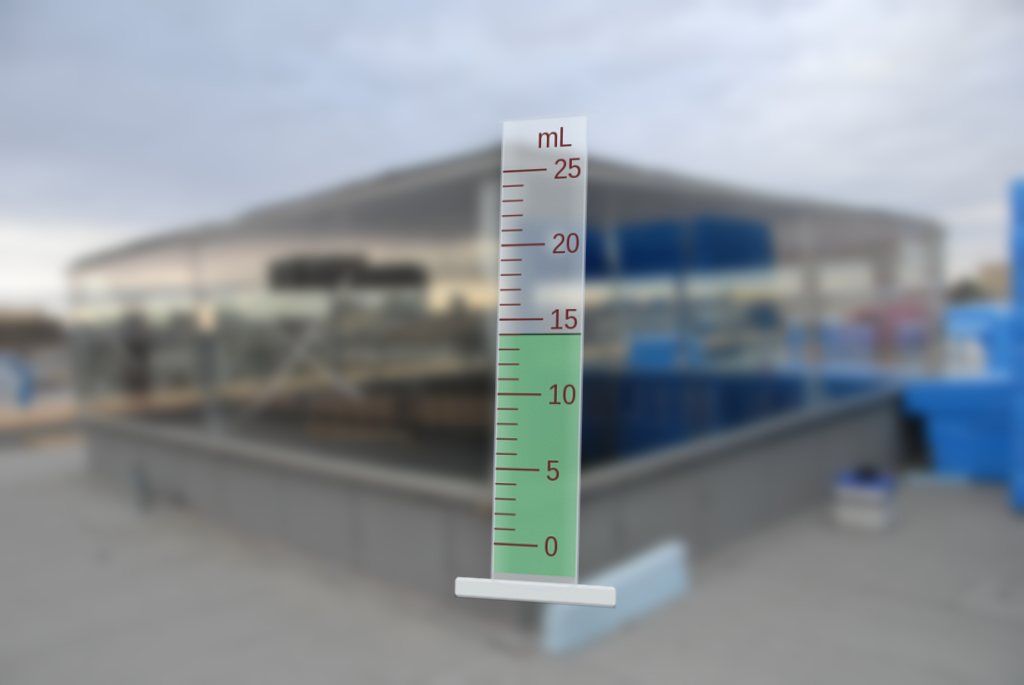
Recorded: 14 (mL)
